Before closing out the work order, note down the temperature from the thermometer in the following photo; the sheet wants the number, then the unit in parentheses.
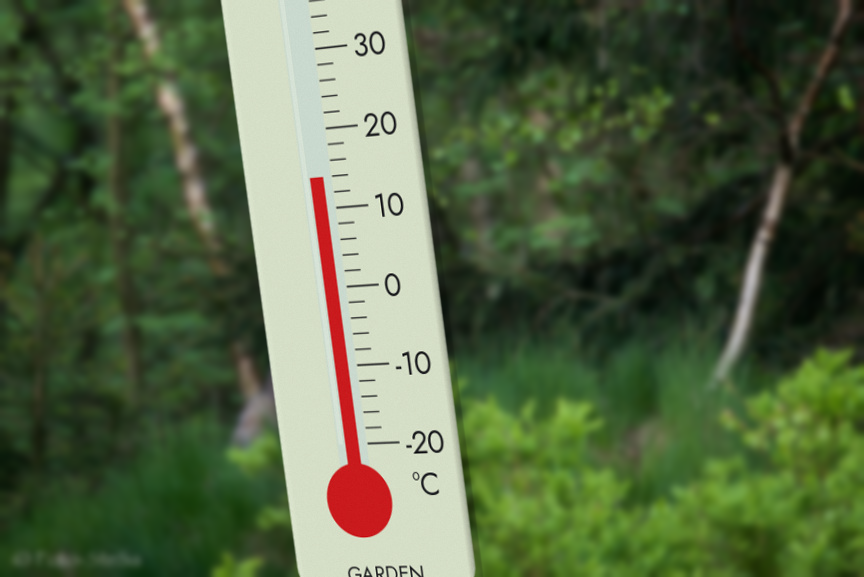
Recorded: 14 (°C)
